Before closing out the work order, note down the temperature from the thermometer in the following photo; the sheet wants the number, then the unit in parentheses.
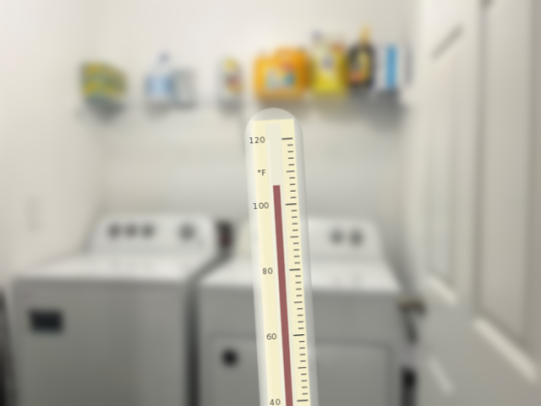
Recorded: 106 (°F)
